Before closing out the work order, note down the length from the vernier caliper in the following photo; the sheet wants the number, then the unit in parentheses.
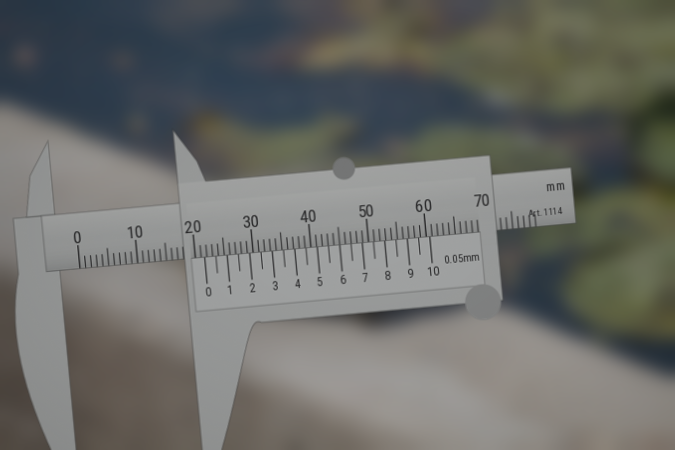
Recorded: 21.6 (mm)
